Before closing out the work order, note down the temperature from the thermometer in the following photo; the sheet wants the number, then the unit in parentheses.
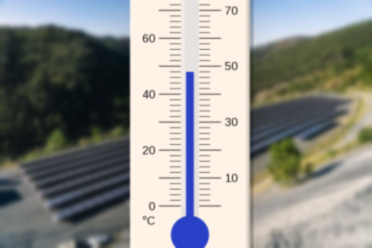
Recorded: 48 (°C)
